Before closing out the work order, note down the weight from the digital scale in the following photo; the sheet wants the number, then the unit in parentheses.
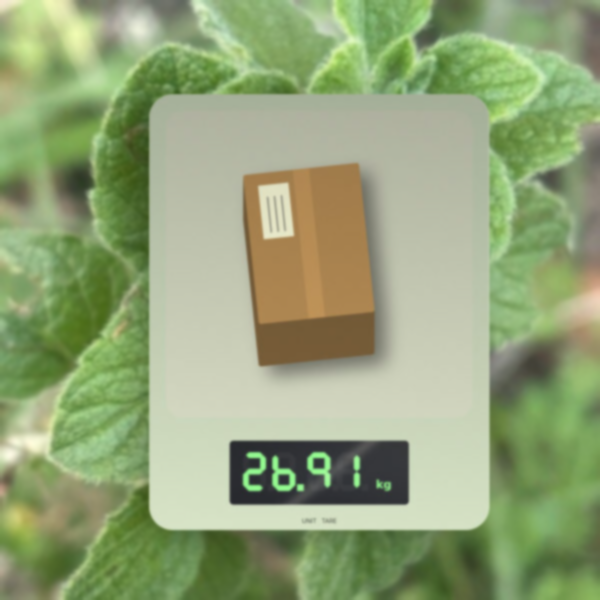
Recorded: 26.91 (kg)
